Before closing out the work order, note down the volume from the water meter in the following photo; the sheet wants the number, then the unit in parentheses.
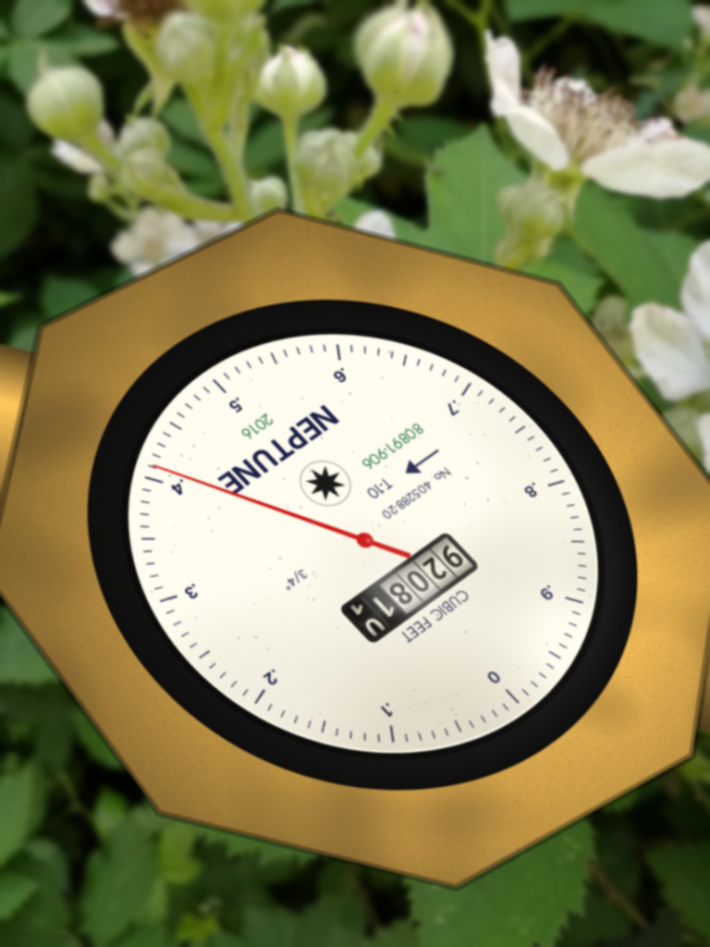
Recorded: 920810.41 (ft³)
